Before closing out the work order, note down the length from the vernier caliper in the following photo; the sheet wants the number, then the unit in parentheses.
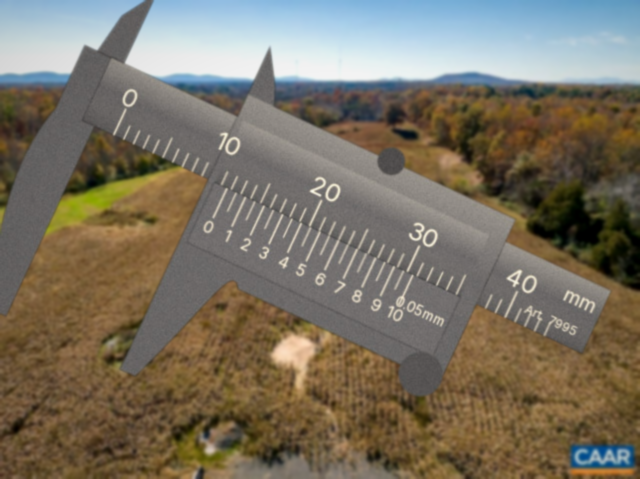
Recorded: 11.6 (mm)
